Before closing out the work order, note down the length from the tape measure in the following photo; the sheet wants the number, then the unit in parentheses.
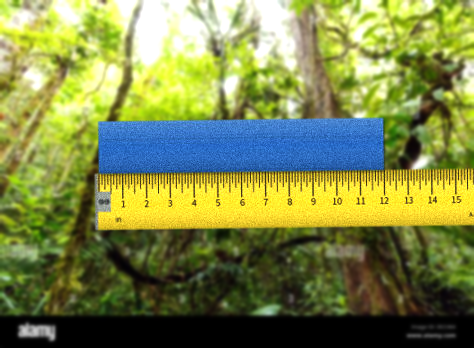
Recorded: 12 (in)
